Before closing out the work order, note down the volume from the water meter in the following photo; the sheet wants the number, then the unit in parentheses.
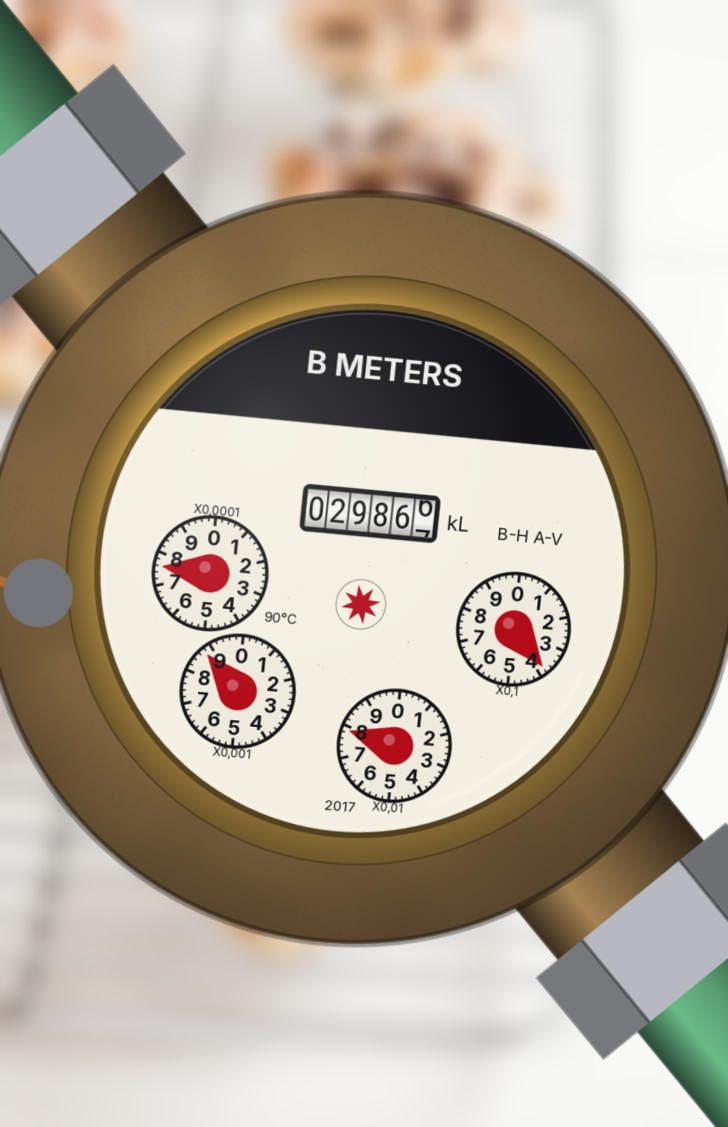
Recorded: 29866.3787 (kL)
